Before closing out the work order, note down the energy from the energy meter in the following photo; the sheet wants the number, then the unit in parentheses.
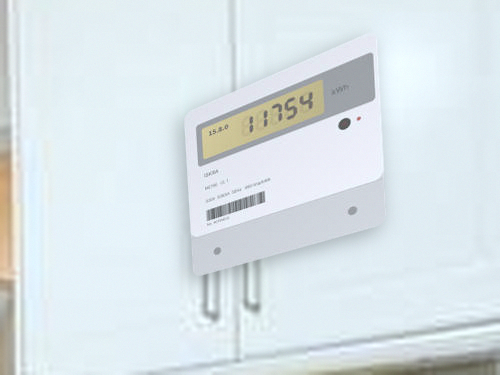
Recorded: 11754 (kWh)
